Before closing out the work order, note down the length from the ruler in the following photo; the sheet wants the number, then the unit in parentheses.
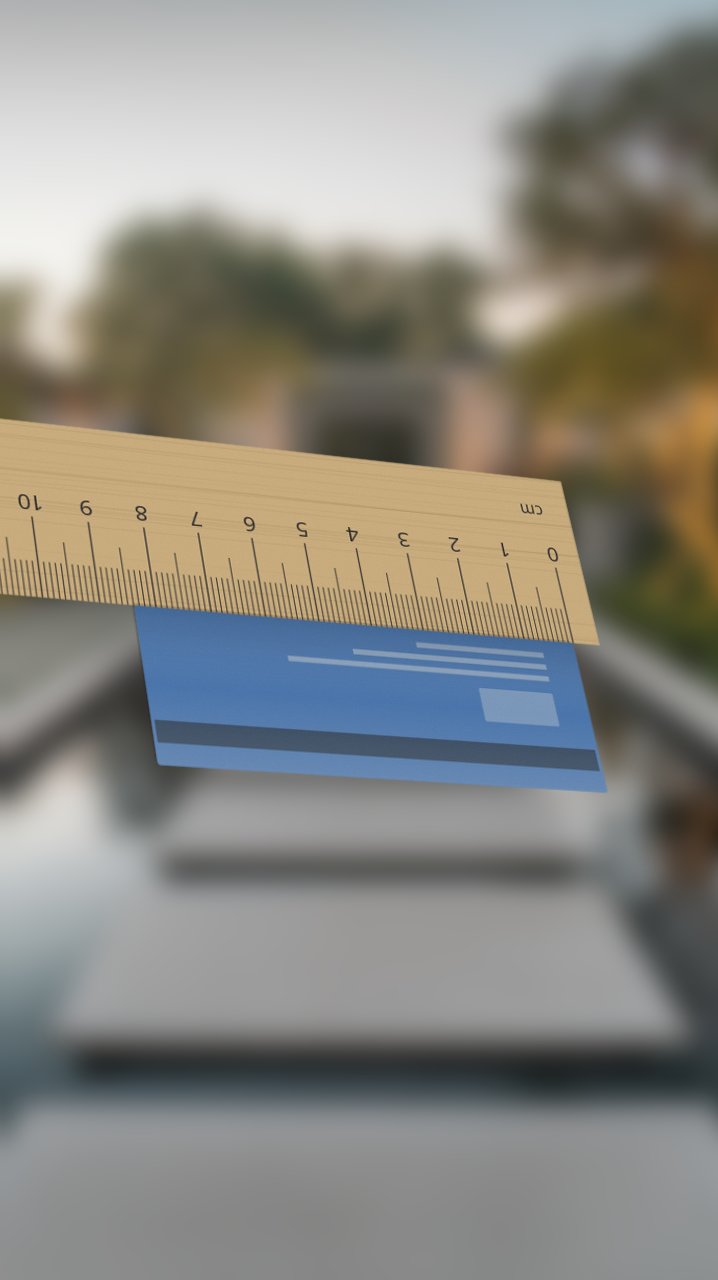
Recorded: 8.4 (cm)
